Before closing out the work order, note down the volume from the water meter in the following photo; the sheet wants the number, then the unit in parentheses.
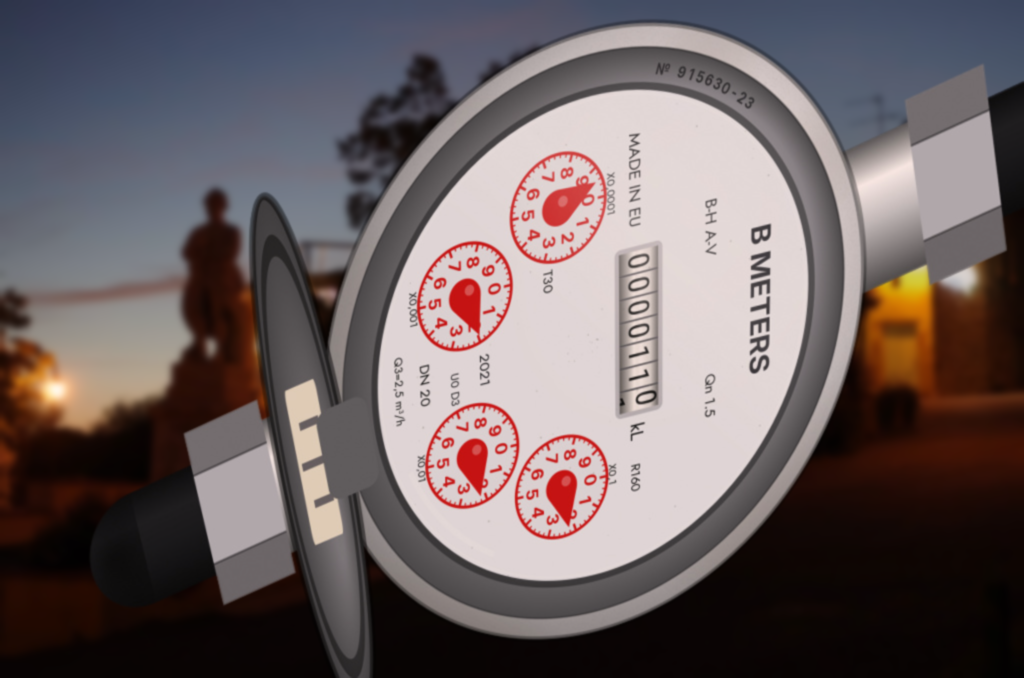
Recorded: 110.2219 (kL)
